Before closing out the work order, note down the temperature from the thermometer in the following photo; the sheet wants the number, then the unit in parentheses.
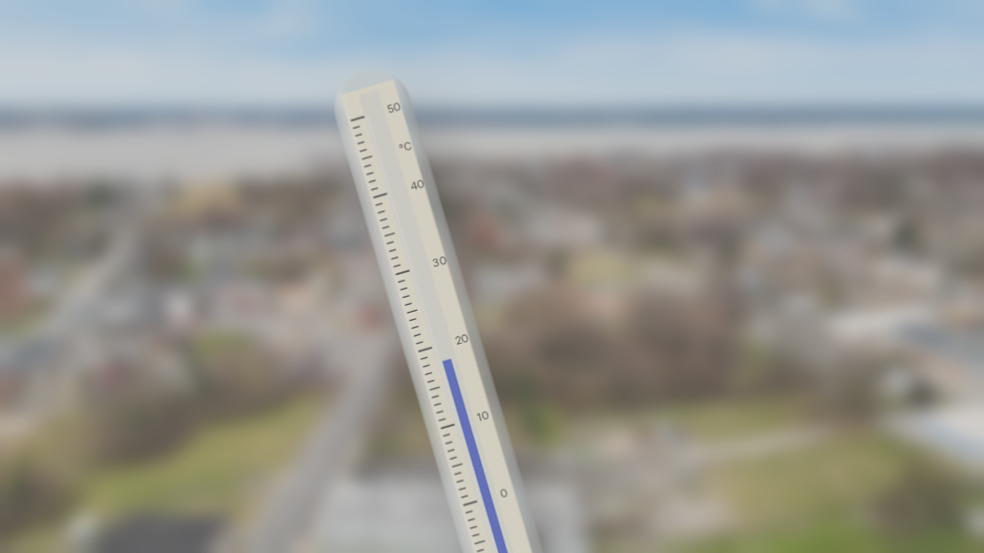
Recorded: 18 (°C)
